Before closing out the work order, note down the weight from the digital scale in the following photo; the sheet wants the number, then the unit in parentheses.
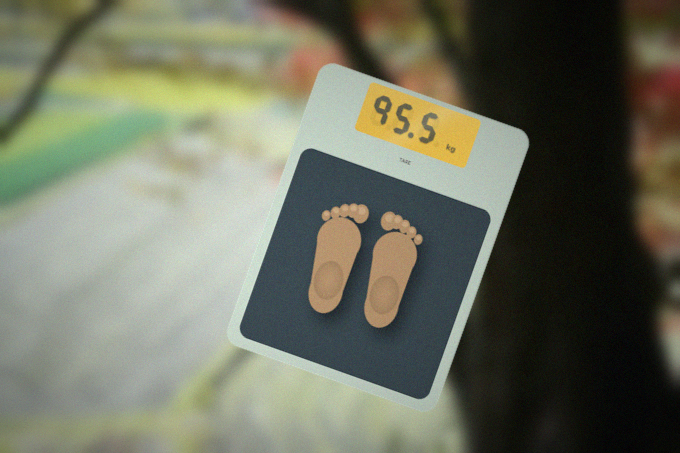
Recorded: 95.5 (kg)
